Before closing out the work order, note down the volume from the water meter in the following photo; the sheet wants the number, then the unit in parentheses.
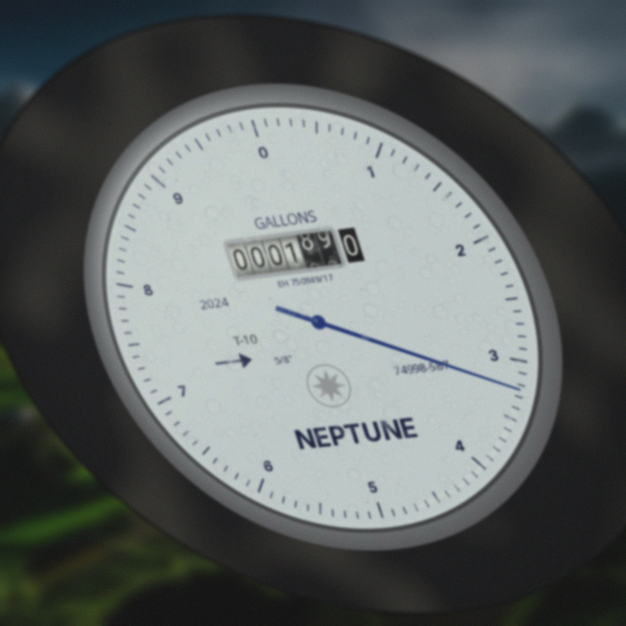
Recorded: 1893.2 (gal)
